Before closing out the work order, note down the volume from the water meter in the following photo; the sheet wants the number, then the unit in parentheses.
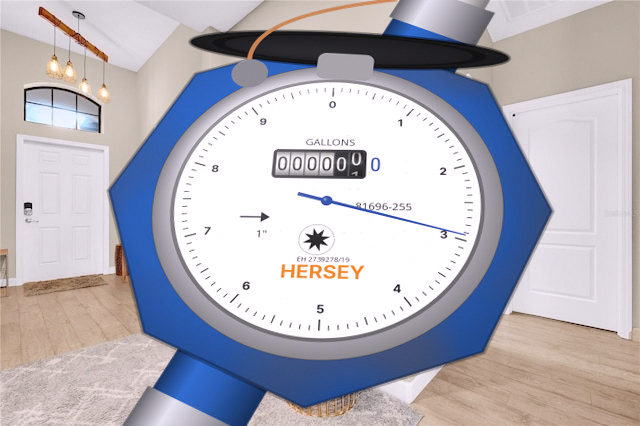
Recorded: 2.9 (gal)
